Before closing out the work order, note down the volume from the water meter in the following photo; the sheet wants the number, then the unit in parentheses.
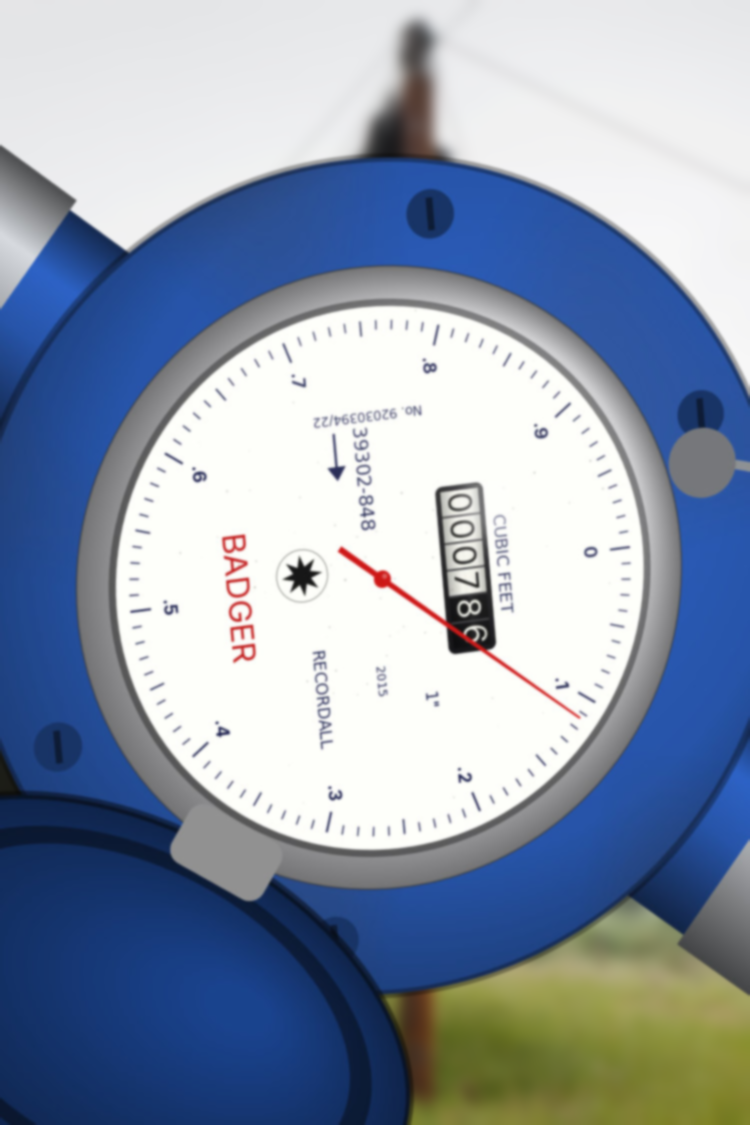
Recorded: 786.11 (ft³)
